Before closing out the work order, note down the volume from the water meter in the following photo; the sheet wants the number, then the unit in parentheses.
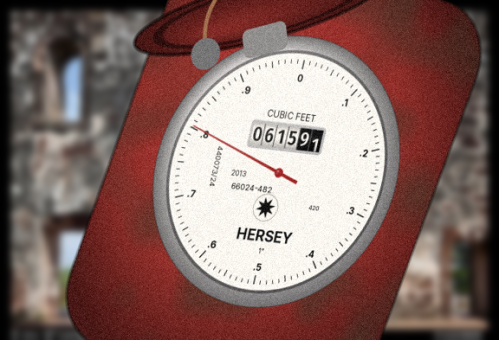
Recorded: 61590.80 (ft³)
